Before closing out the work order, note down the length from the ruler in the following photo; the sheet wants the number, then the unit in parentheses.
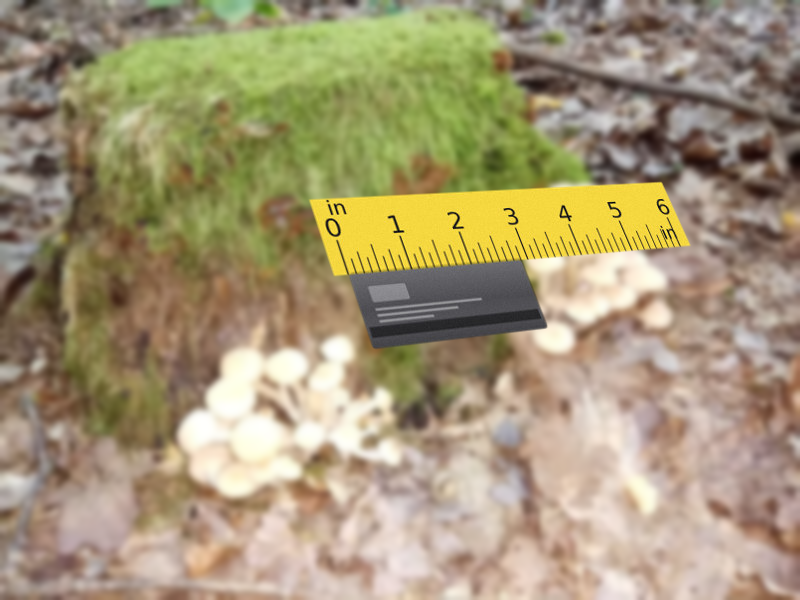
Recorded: 2.875 (in)
